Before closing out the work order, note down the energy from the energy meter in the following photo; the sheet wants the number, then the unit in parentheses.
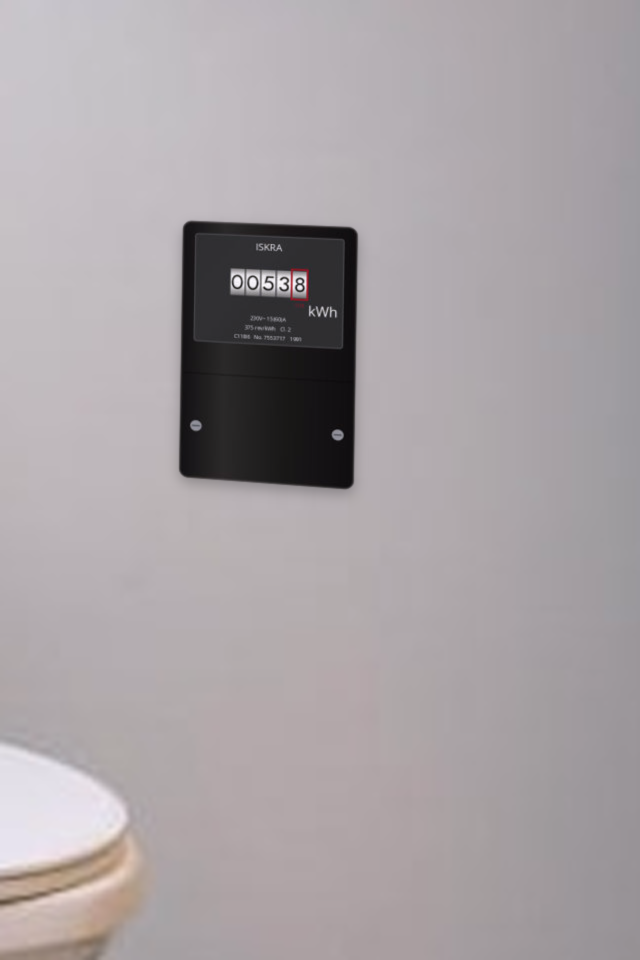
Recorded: 53.8 (kWh)
